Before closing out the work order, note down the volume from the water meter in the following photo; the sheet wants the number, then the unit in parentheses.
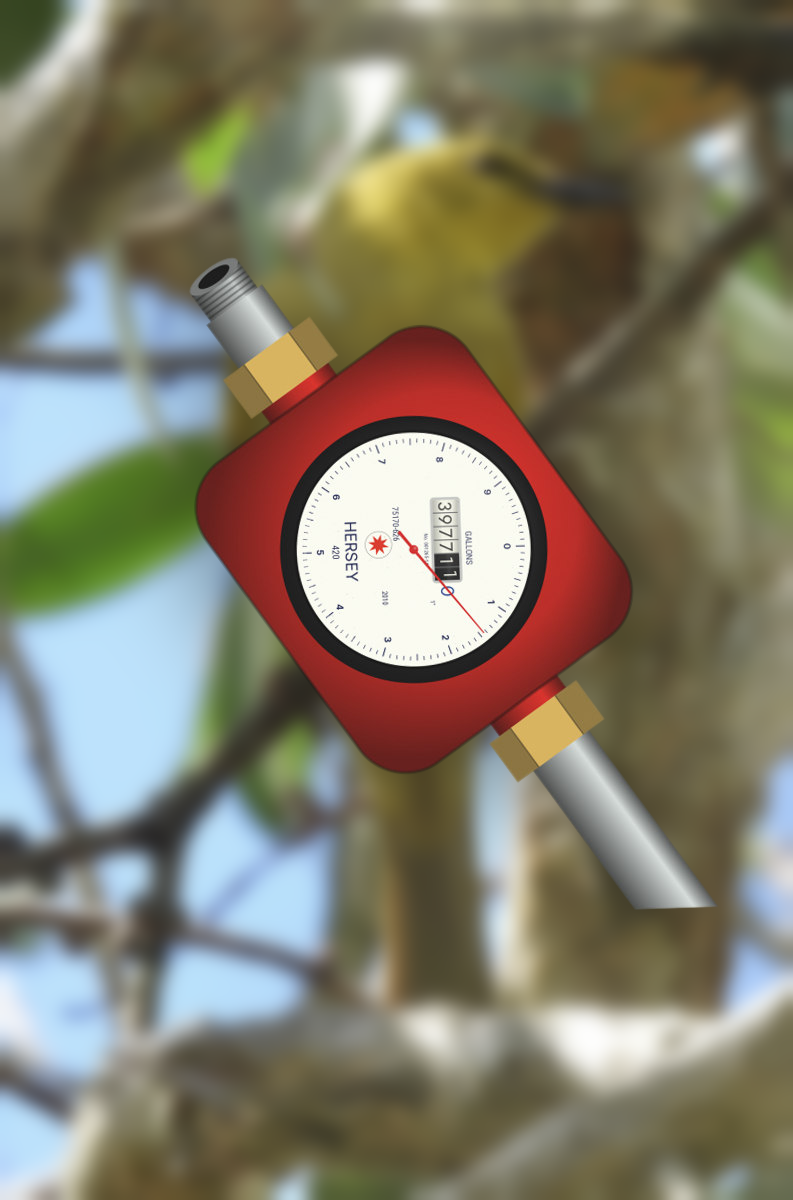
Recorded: 3977111.4 (gal)
